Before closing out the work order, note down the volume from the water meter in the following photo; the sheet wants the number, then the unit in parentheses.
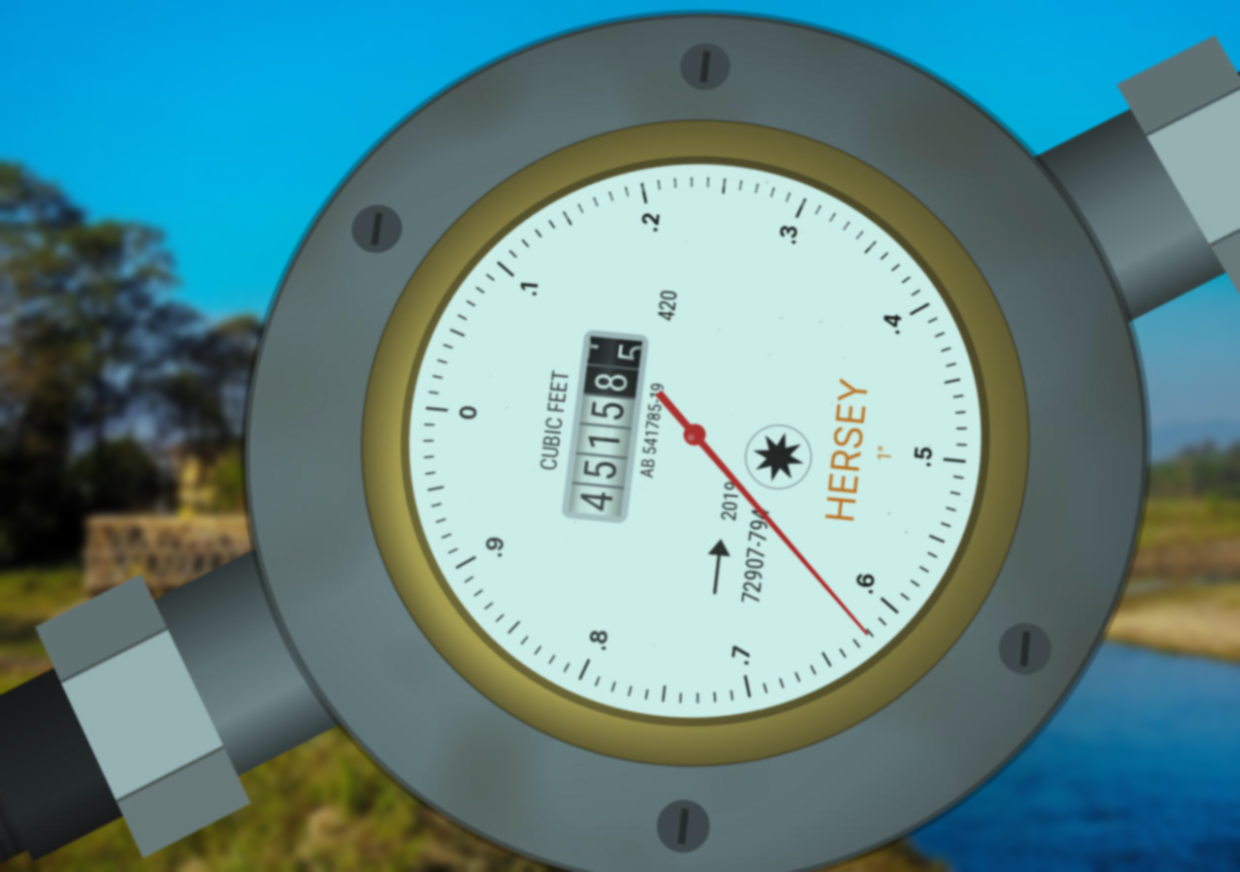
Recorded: 451584.62 (ft³)
